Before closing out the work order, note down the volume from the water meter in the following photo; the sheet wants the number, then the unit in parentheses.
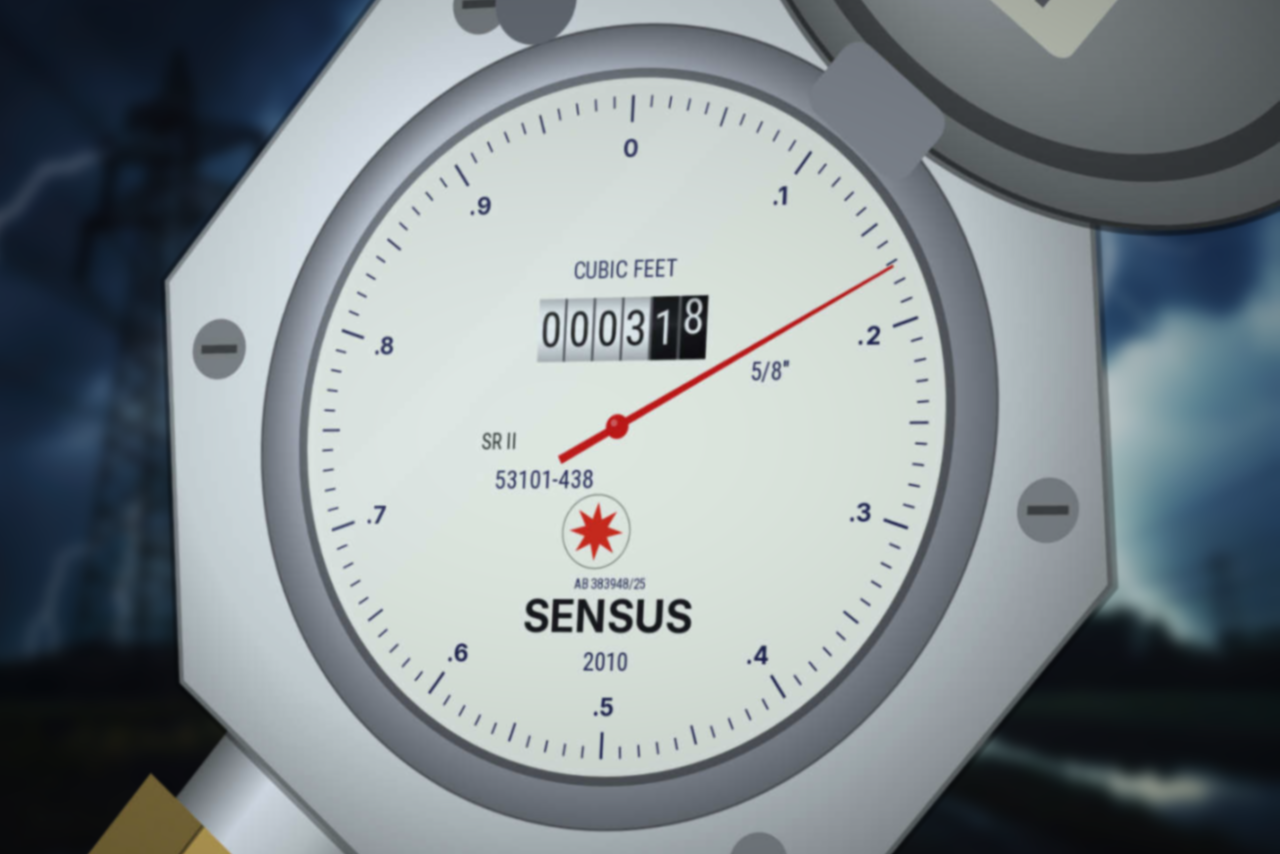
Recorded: 318.17 (ft³)
